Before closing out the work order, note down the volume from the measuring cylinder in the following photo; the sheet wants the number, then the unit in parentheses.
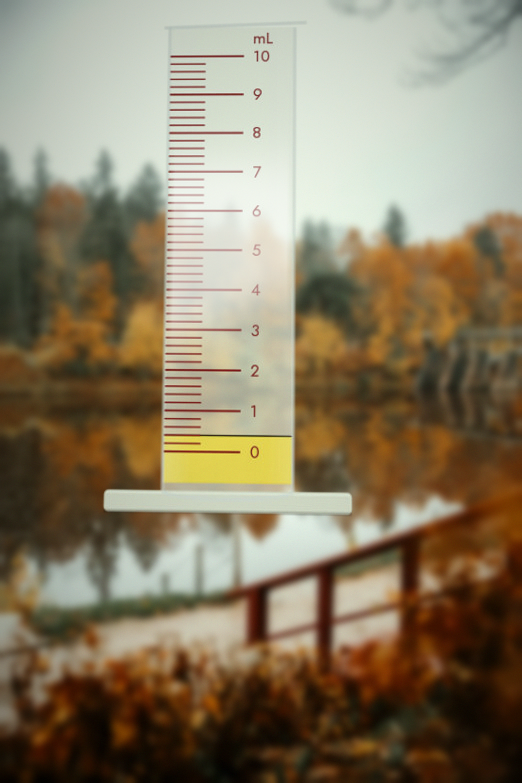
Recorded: 0.4 (mL)
